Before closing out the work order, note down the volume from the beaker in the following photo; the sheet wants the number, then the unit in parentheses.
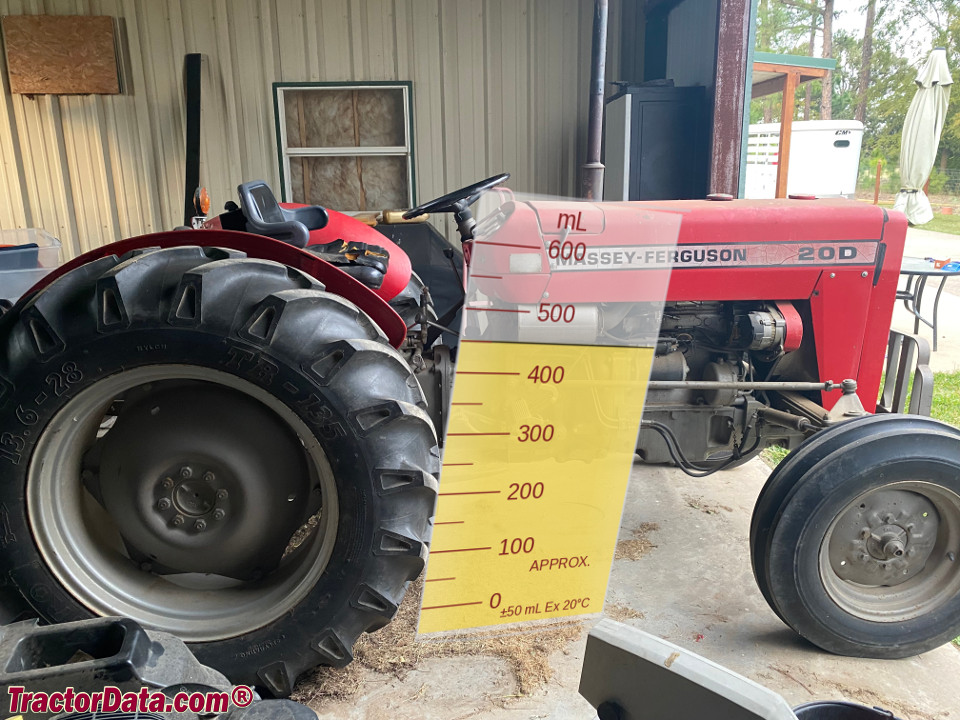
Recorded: 450 (mL)
